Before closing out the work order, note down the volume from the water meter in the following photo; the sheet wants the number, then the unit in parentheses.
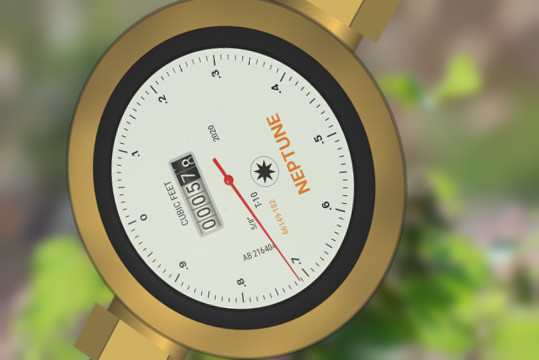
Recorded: 577.71 (ft³)
